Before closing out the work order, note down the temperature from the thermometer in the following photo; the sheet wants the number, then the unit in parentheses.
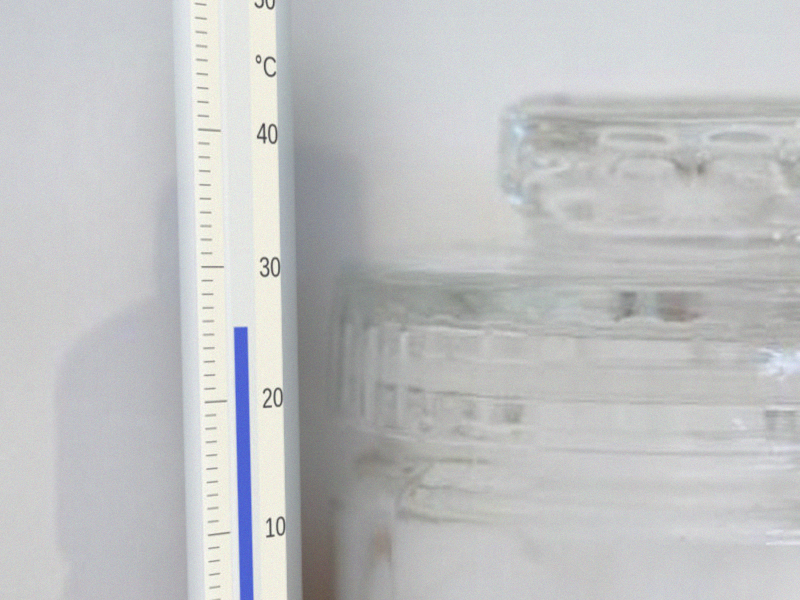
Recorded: 25.5 (°C)
